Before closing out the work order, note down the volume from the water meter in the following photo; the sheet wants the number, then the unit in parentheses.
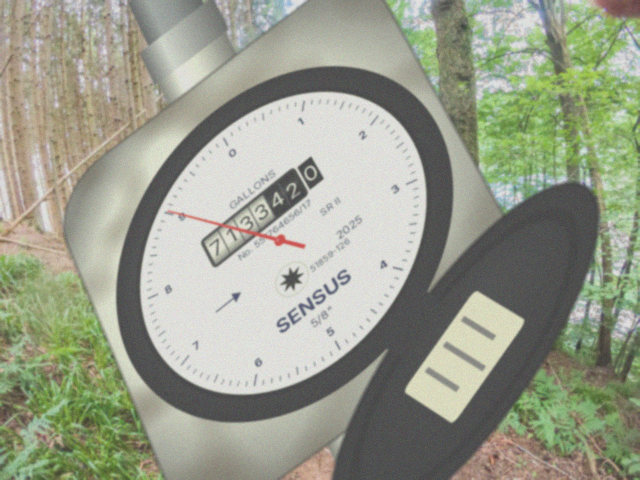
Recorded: 7133419.0 (gal)
